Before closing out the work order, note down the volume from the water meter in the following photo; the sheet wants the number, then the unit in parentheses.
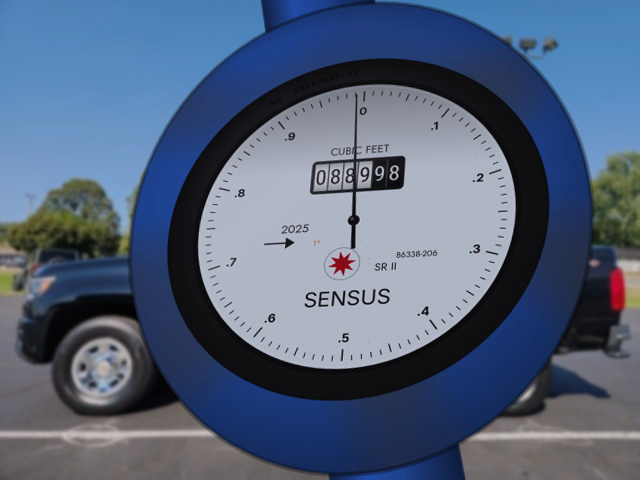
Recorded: 88997.99 (ft³)
